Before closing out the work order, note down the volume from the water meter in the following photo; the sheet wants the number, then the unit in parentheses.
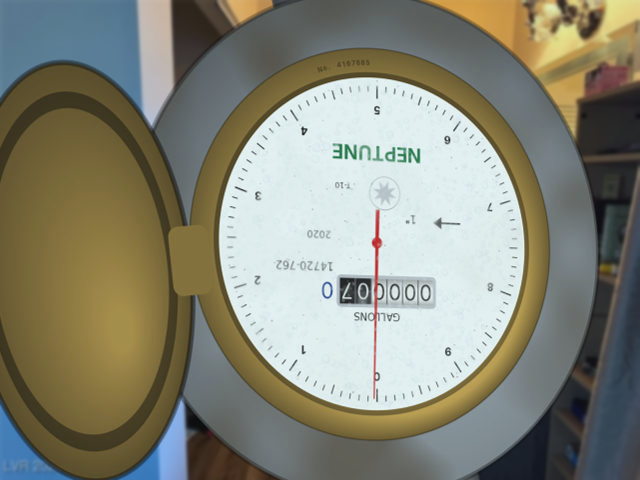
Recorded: 70.0 (gal)
